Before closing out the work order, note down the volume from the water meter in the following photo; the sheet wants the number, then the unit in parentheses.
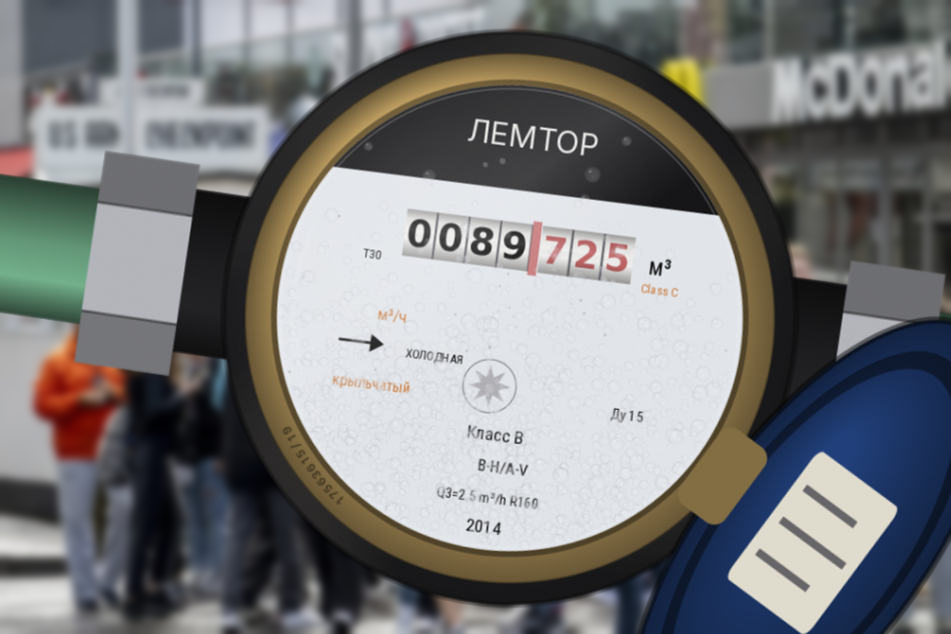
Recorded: 89.725 (m³)
